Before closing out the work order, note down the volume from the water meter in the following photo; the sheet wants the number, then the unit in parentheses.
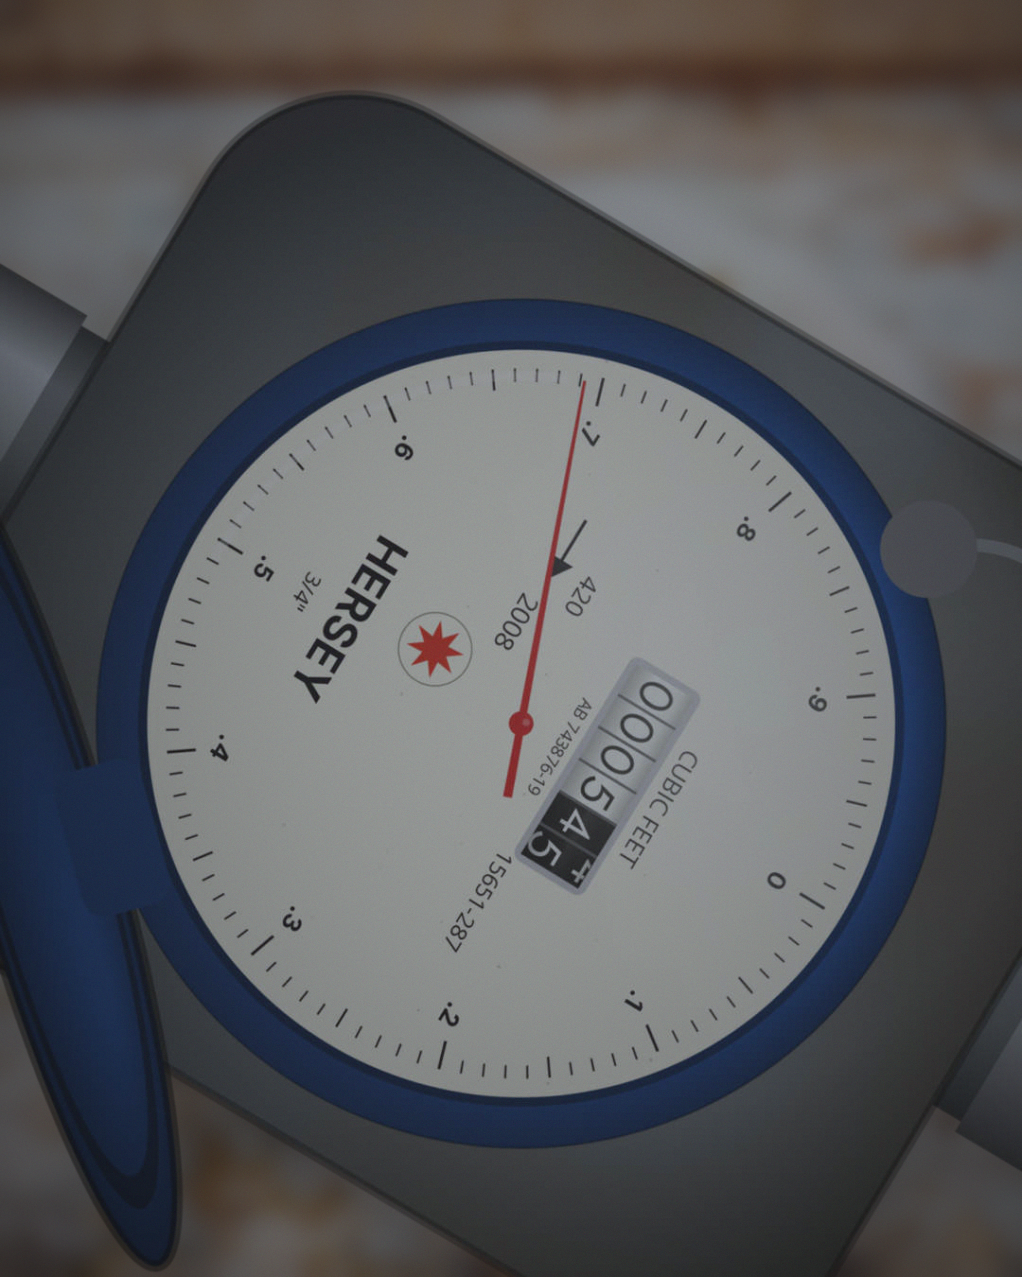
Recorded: 544.69 (ft³)
